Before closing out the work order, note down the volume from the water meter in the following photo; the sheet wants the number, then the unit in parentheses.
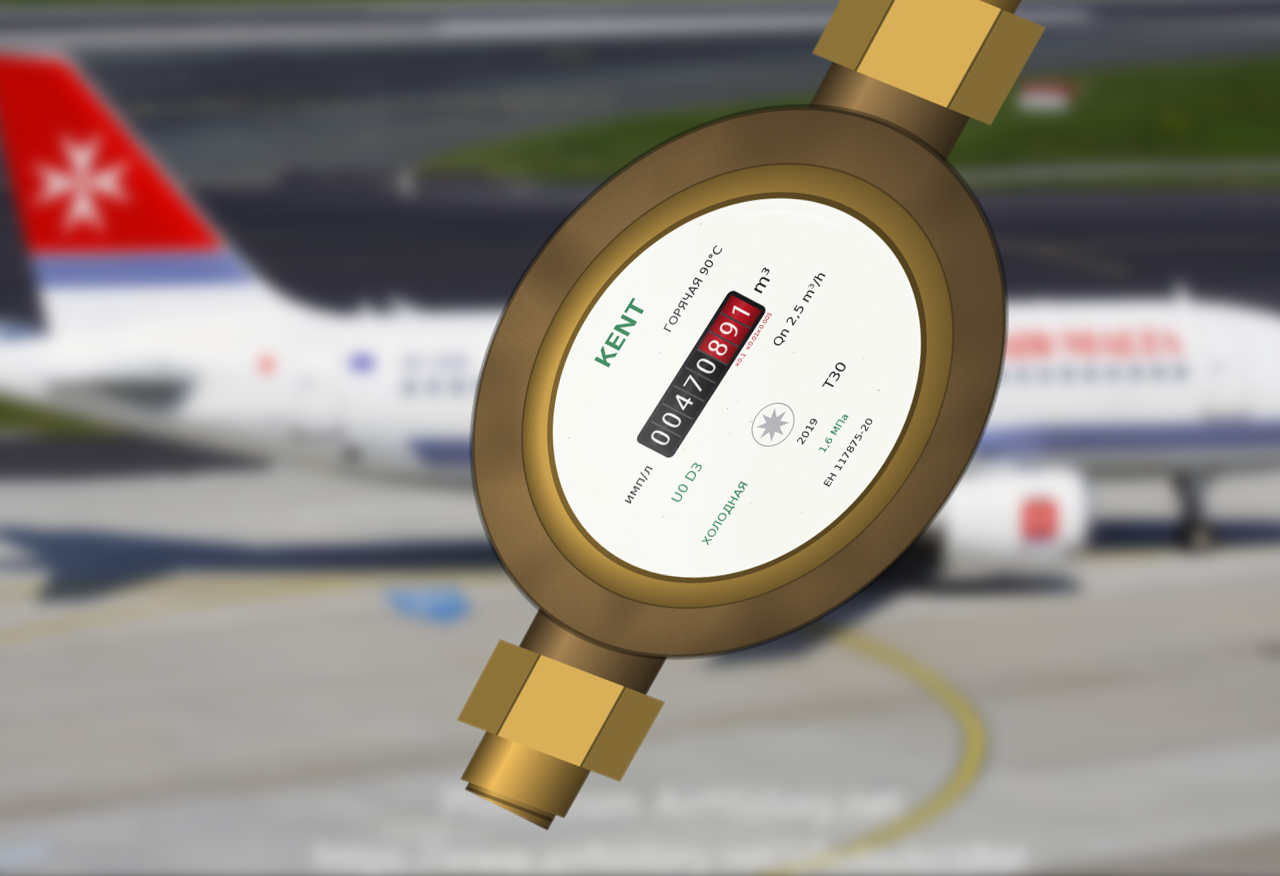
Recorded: 470.891 (m³)
